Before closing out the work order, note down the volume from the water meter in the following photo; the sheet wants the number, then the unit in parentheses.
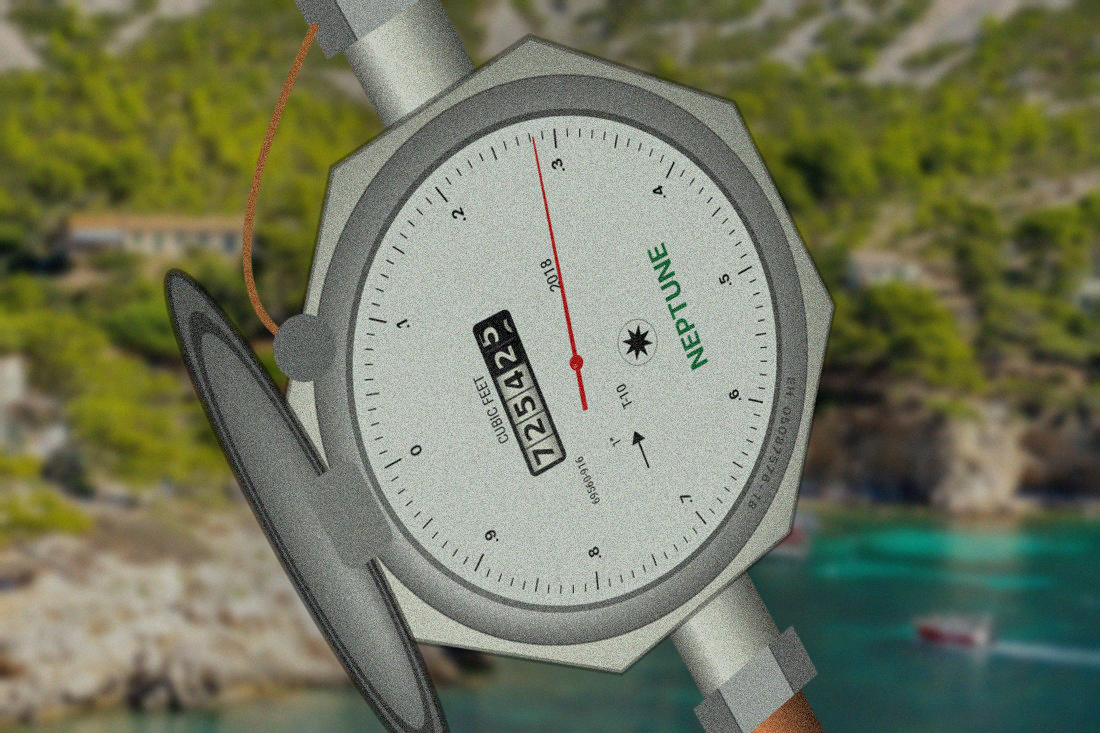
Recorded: 725425.28 (ft³)
